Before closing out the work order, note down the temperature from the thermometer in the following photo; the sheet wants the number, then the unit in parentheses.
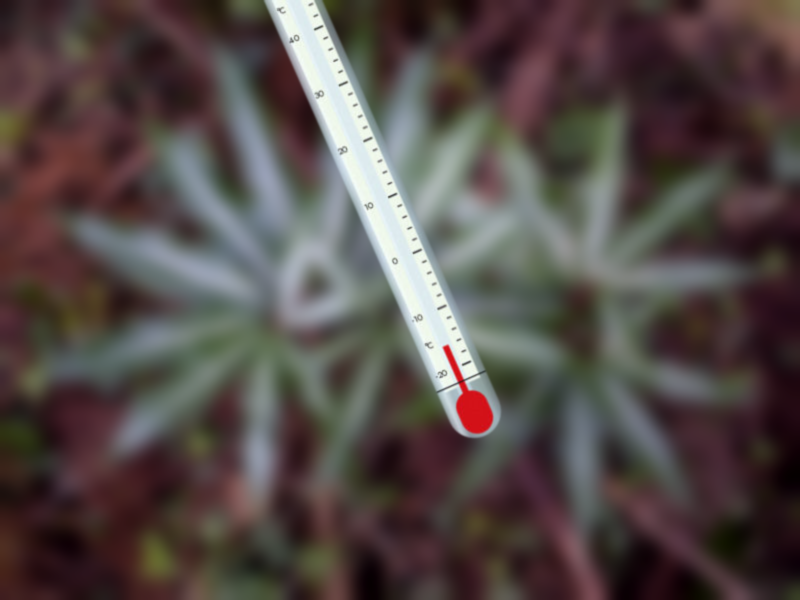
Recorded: -16 (°C)
